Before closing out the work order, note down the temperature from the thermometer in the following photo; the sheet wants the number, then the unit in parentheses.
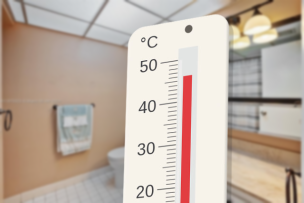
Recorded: 46 (°C)
